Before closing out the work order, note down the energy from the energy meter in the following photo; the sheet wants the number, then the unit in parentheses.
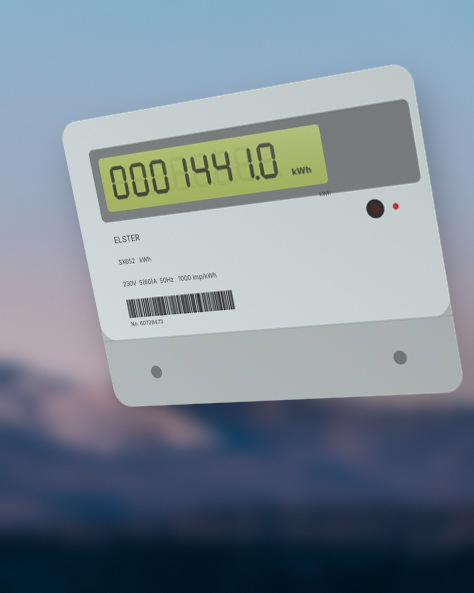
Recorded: 1441.0 (kWh)
